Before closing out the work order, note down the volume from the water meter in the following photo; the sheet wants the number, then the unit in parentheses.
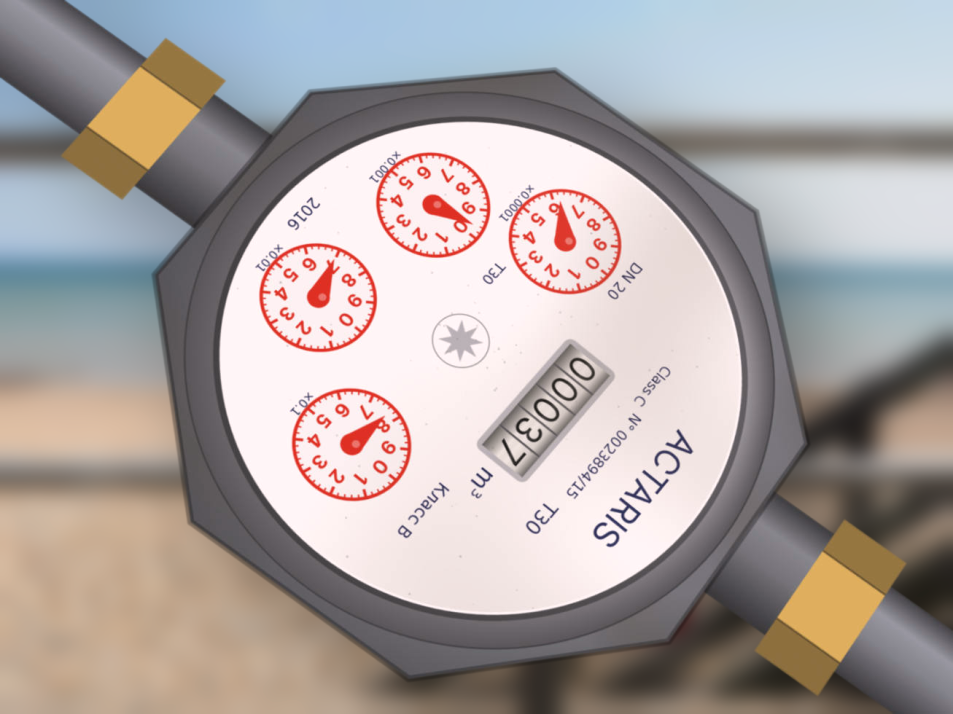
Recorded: 37.7696 (m³)
